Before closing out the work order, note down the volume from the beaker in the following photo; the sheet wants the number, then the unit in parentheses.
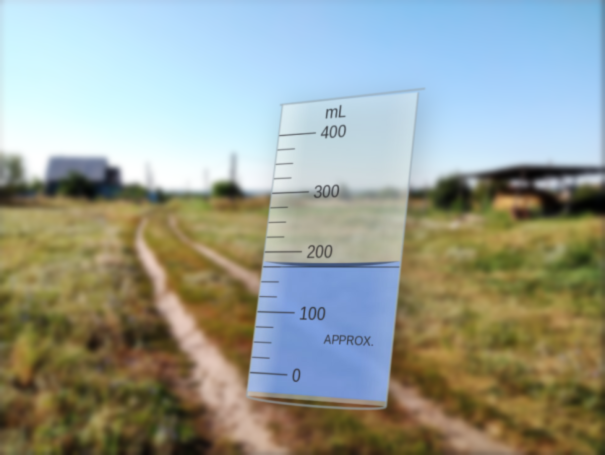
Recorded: 175 (mL)
